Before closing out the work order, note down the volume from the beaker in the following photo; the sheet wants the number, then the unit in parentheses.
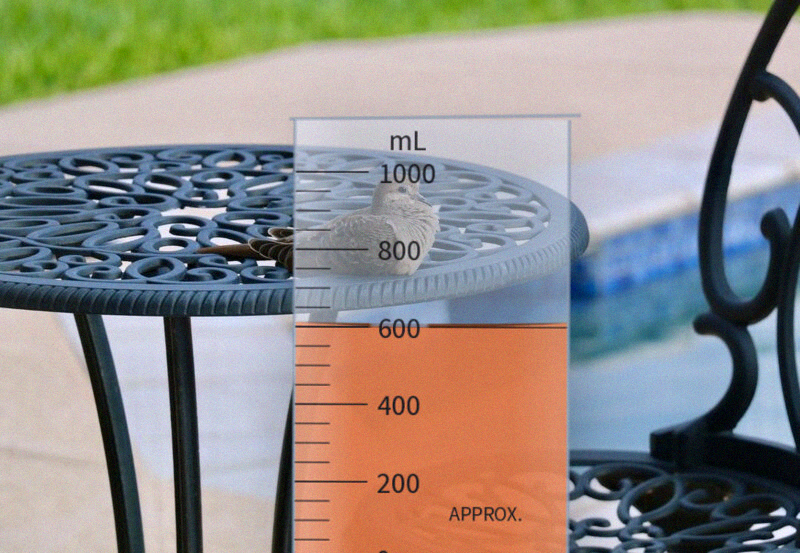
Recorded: 600 (mL)
